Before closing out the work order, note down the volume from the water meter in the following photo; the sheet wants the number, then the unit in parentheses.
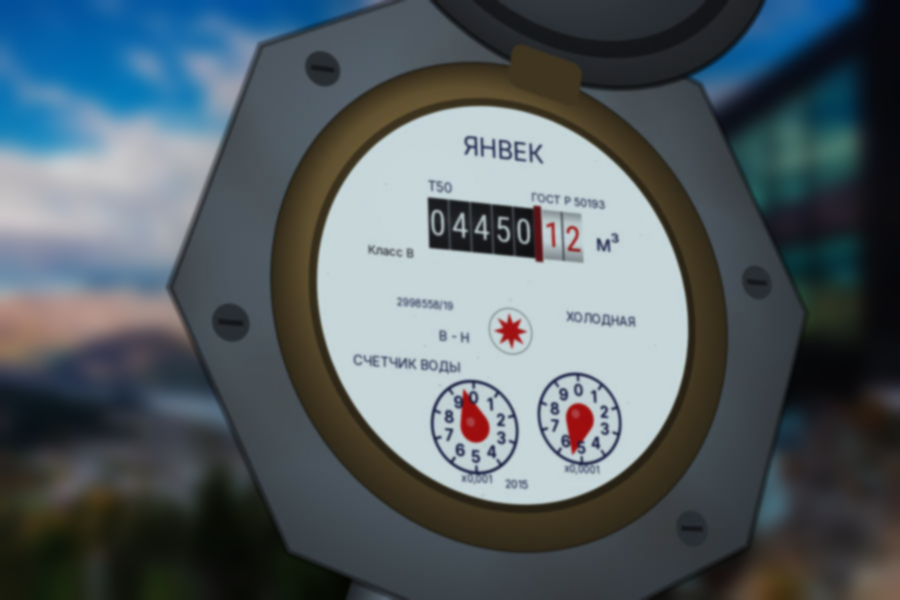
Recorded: 4450.1195 (m³)
